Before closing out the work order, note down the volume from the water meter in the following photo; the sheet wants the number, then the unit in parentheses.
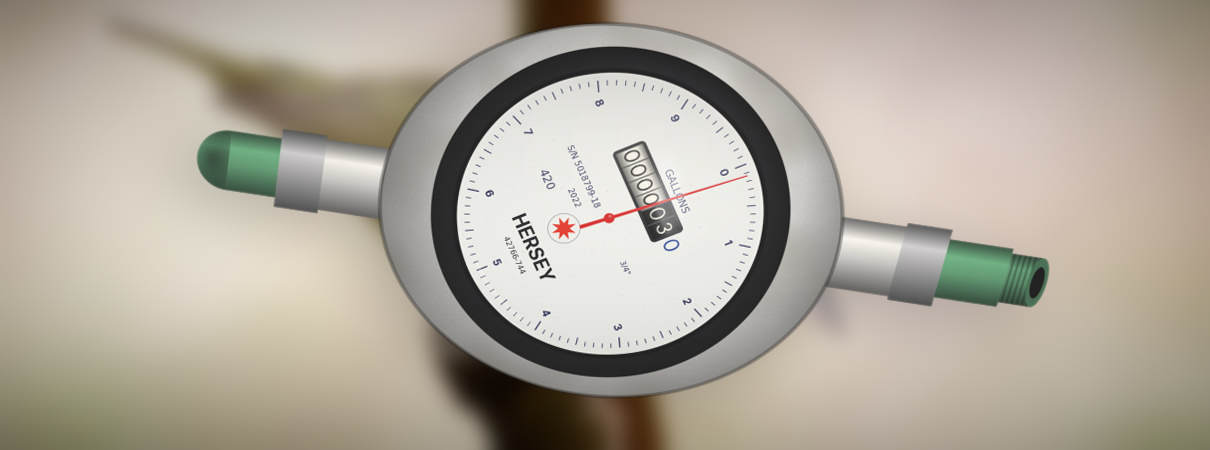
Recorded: 30.1 (gal)
